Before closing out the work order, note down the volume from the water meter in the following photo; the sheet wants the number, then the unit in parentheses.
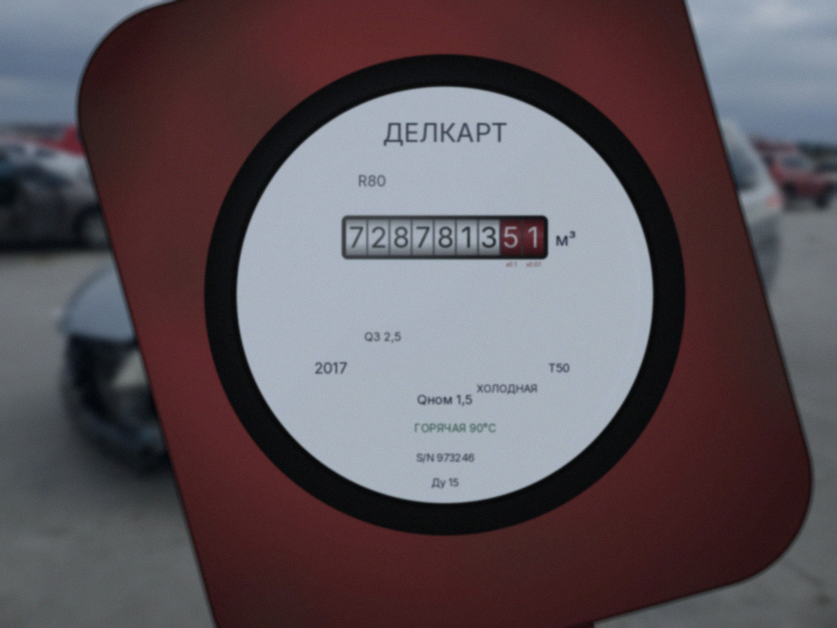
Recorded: 7287813.51 (m³)
